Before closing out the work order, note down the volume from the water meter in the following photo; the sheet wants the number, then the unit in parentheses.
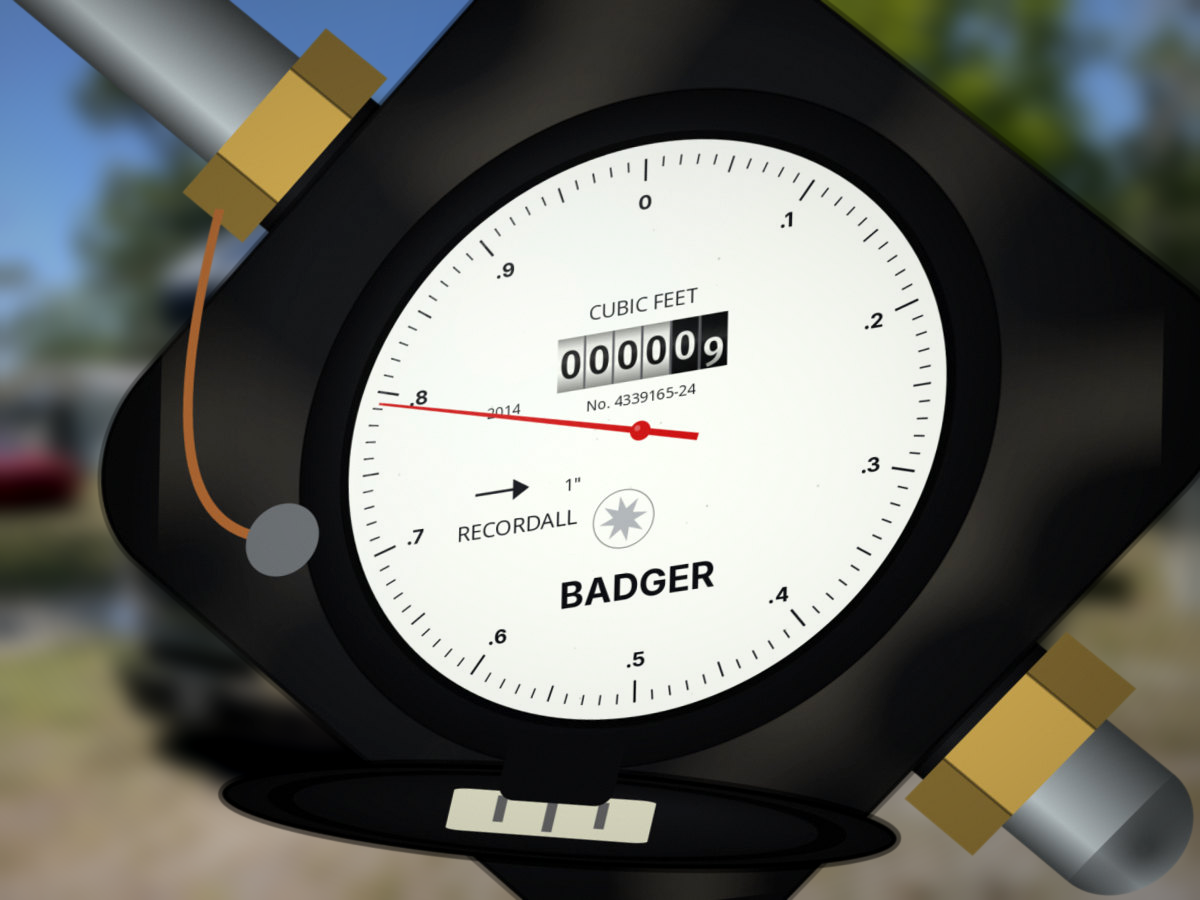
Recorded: 8.79 (ft³)
